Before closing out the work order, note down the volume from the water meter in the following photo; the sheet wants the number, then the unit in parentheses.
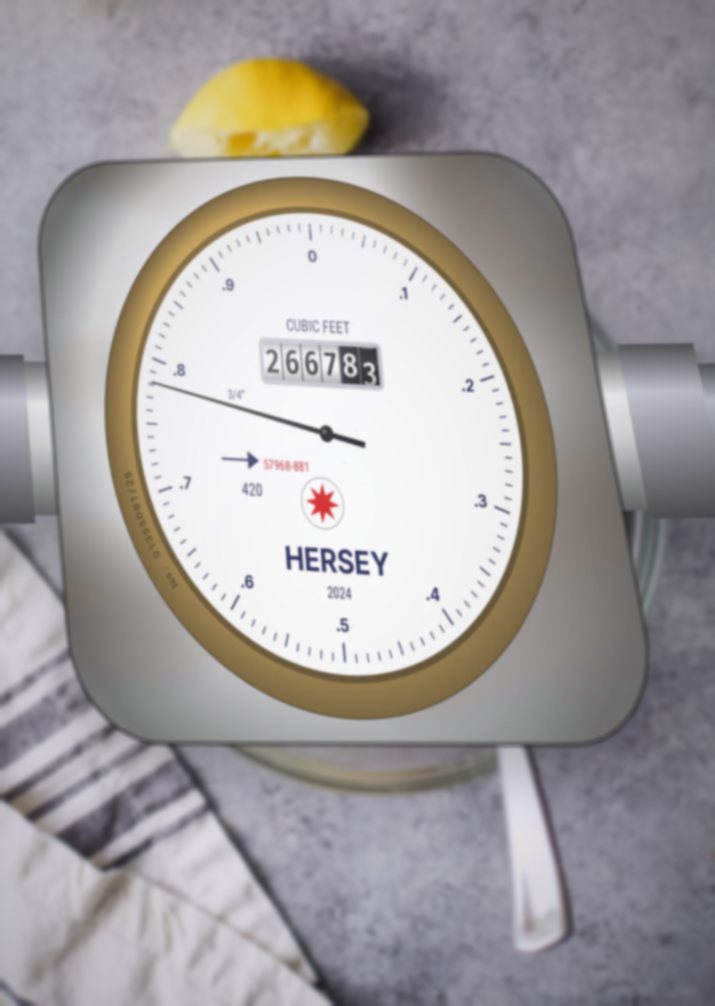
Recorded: 266782.78 (ft³)
